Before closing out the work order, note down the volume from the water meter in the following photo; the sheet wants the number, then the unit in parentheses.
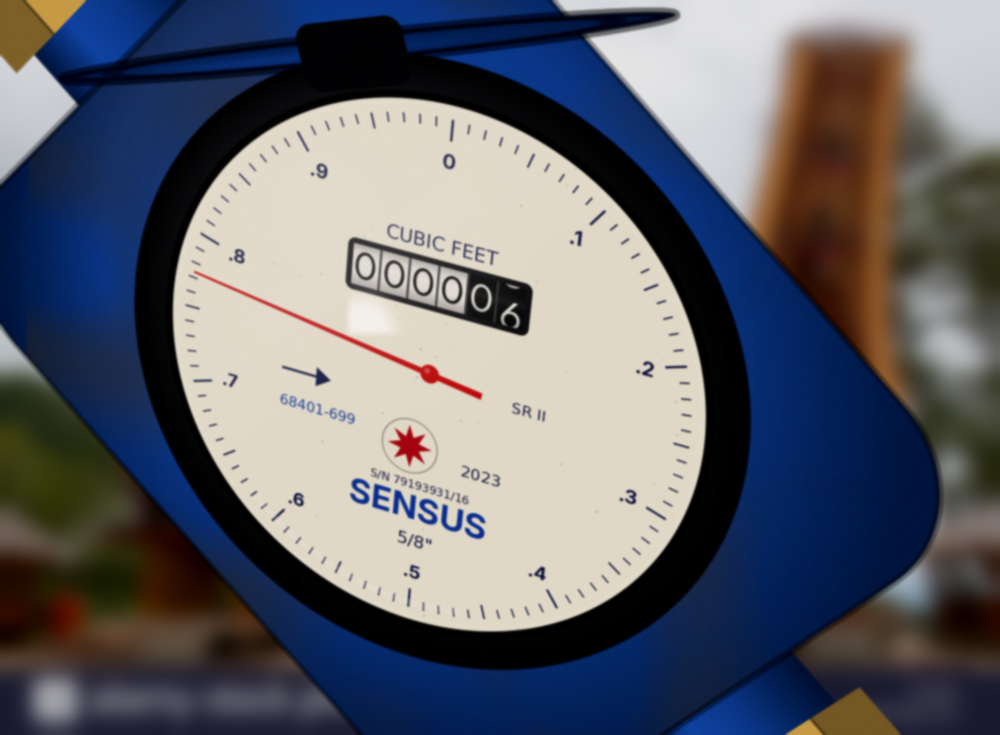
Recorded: 5.77 (ft³)
